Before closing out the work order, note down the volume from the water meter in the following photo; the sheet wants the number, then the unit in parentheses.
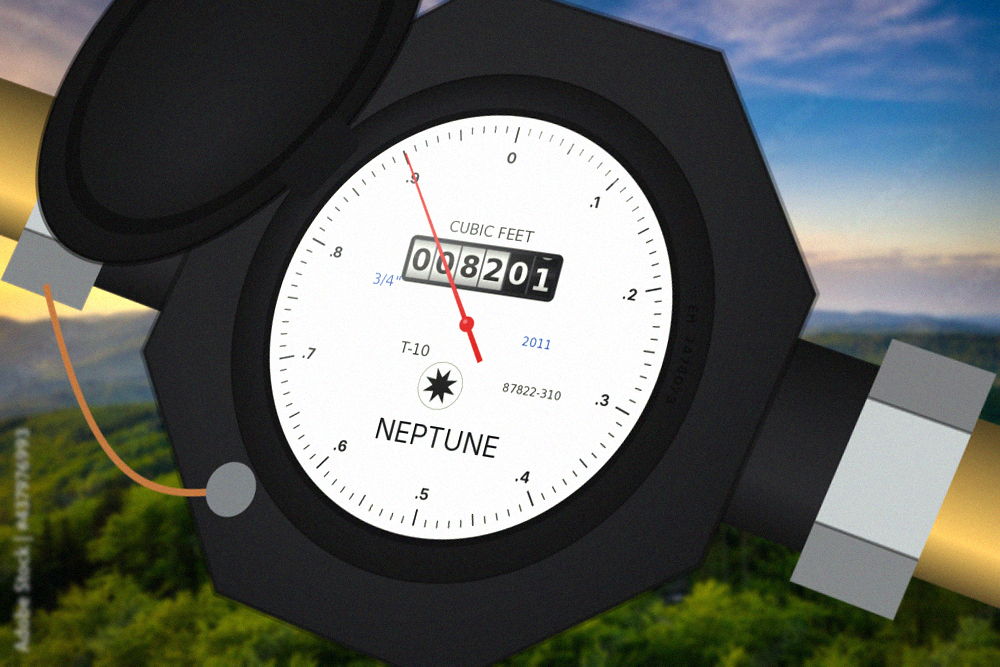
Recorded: 8200.90 (ft³)
